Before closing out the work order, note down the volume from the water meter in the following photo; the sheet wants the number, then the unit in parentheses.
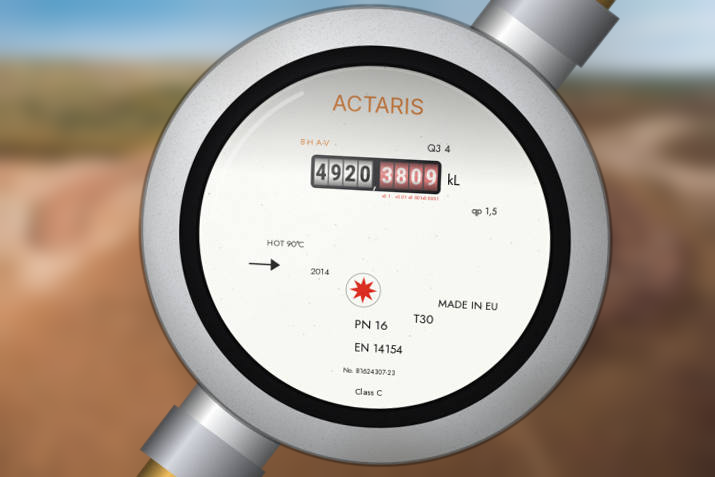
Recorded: 4920.3809 (kL)
